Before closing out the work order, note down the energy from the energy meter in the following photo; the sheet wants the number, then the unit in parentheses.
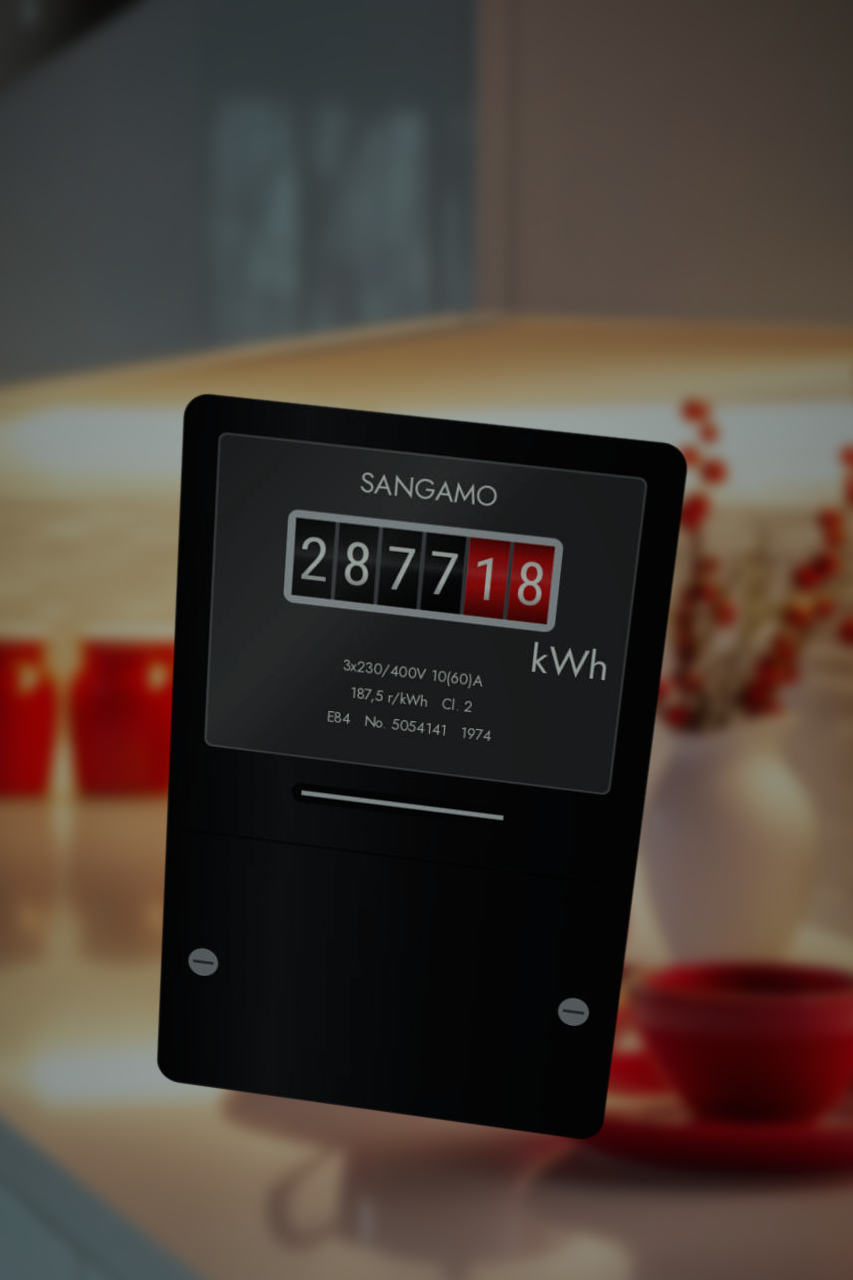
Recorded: 2877.18 (kWh)
